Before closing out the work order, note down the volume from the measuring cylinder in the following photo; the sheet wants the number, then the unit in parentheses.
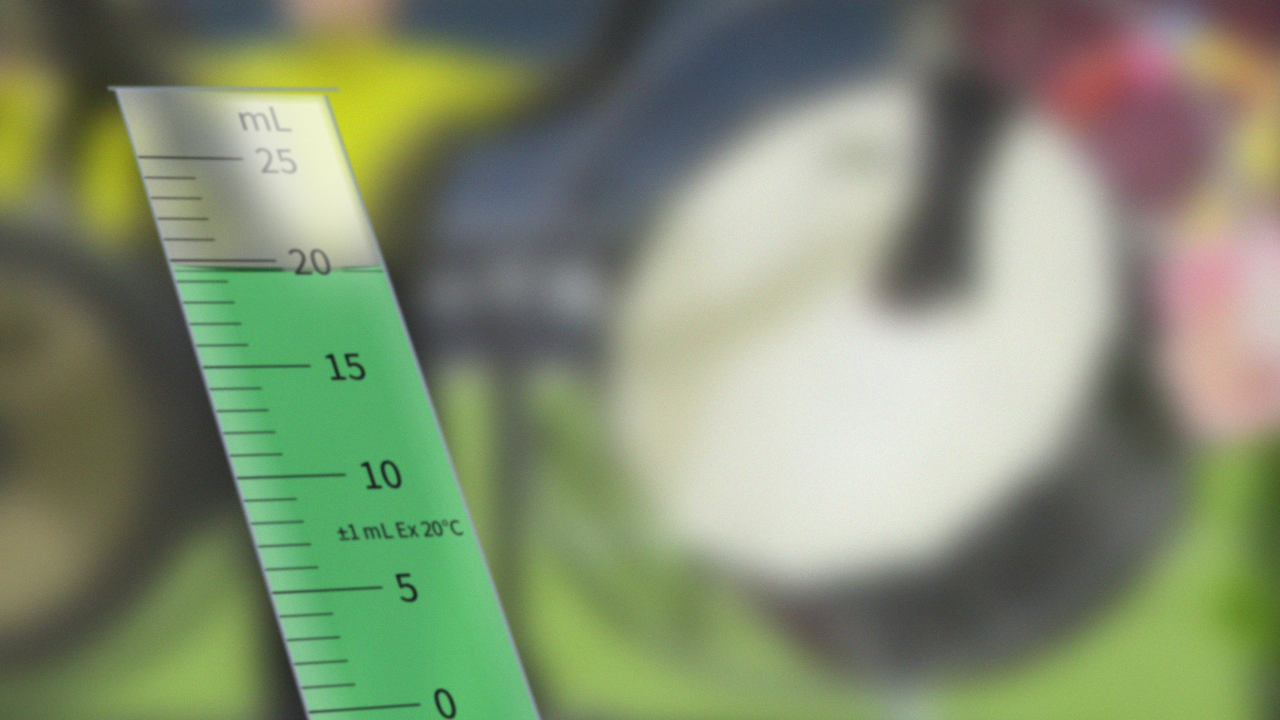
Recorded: 19.5 (mL)
